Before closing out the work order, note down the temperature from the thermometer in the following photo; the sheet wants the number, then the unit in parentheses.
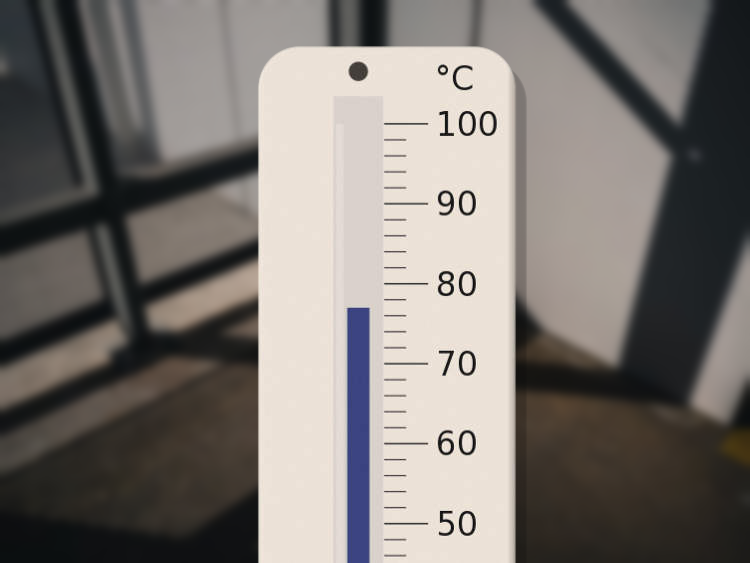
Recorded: 77 (°C)
